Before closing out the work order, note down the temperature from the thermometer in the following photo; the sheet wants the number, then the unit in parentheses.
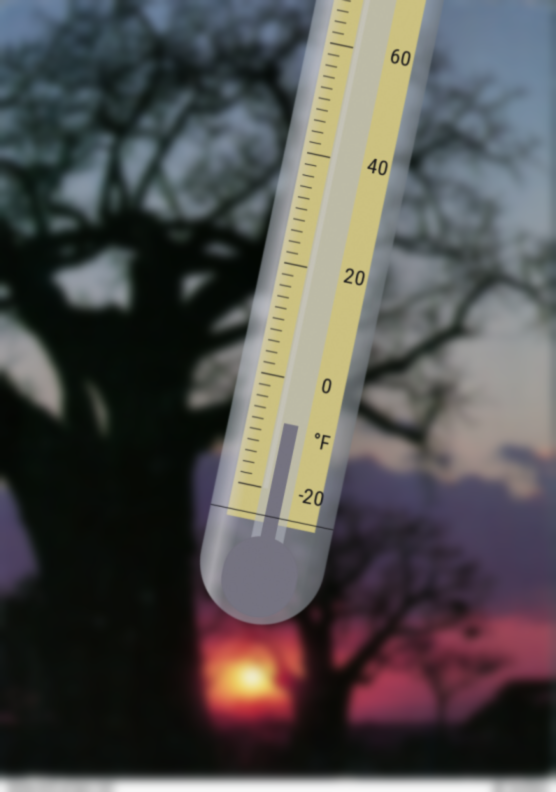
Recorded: -8 (°F)
